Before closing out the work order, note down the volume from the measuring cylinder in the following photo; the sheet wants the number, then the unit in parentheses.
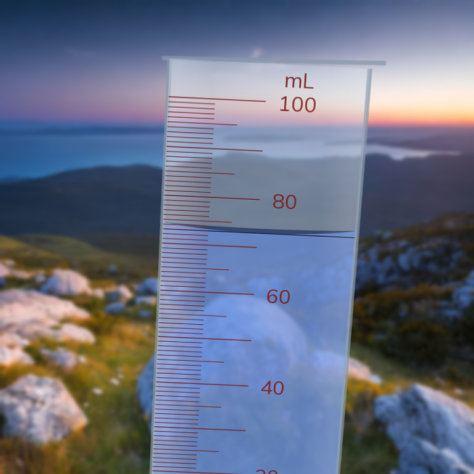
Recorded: 73 (mL)
